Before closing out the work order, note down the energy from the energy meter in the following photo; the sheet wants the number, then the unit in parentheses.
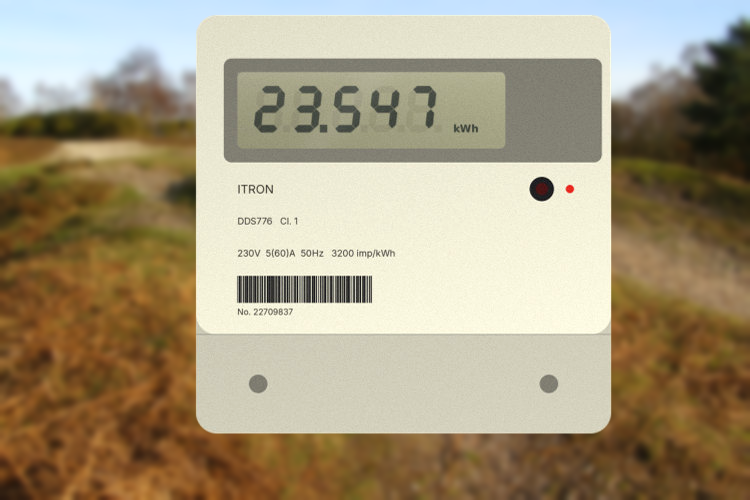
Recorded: 23.547 (kWh)
